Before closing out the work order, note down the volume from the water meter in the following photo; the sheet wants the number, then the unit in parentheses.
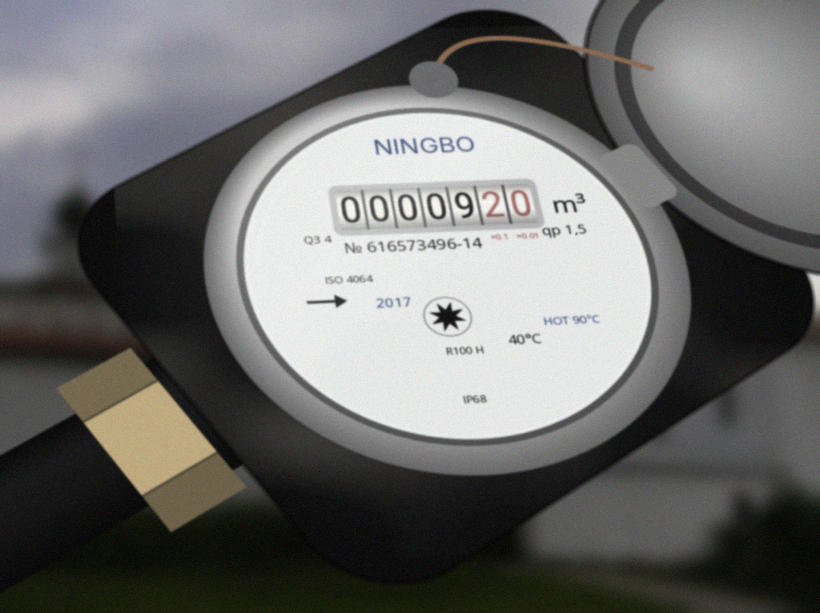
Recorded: 9.20 (m³)
